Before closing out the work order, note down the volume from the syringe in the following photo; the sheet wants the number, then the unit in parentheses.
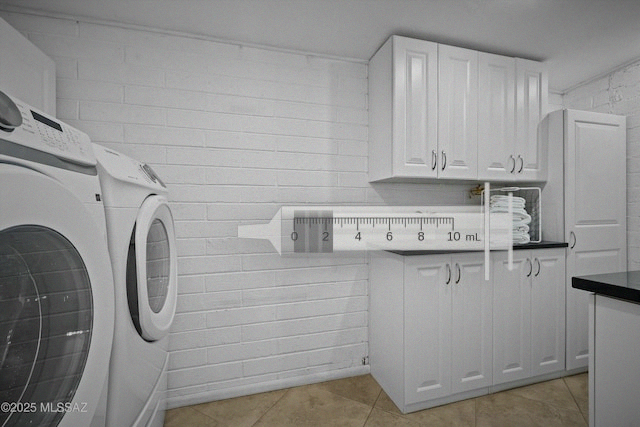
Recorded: 0 (mL)
